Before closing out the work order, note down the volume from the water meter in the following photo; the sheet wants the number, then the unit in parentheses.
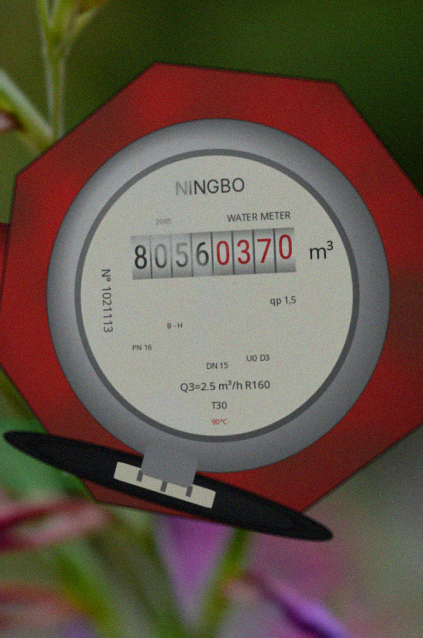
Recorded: 8056.0370 (m³)
